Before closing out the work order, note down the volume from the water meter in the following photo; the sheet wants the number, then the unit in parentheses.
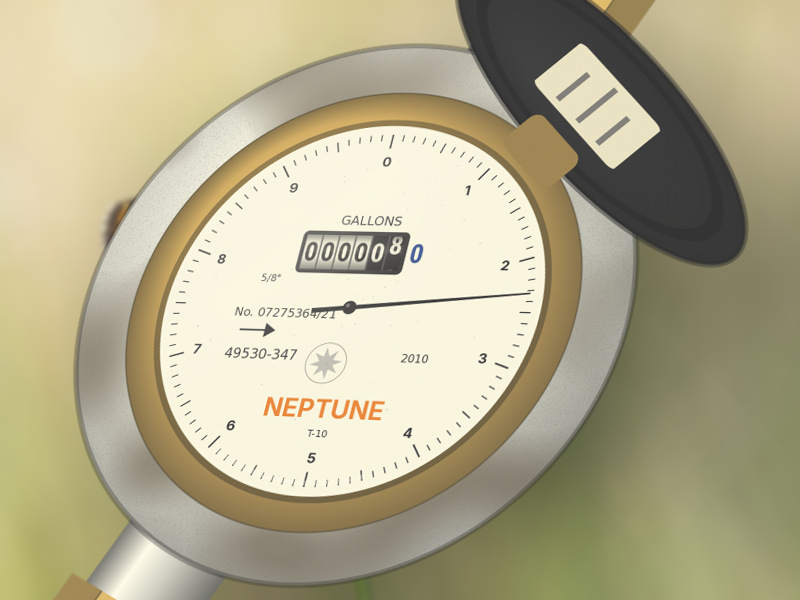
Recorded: 82.3 (gal)
